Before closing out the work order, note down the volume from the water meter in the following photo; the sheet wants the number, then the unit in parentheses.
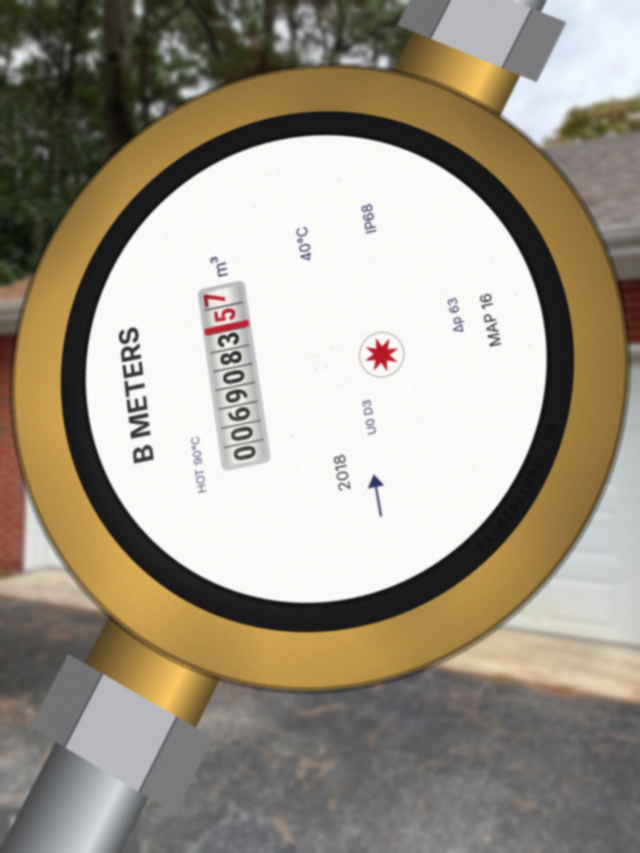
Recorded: 69083.57 (m³)
